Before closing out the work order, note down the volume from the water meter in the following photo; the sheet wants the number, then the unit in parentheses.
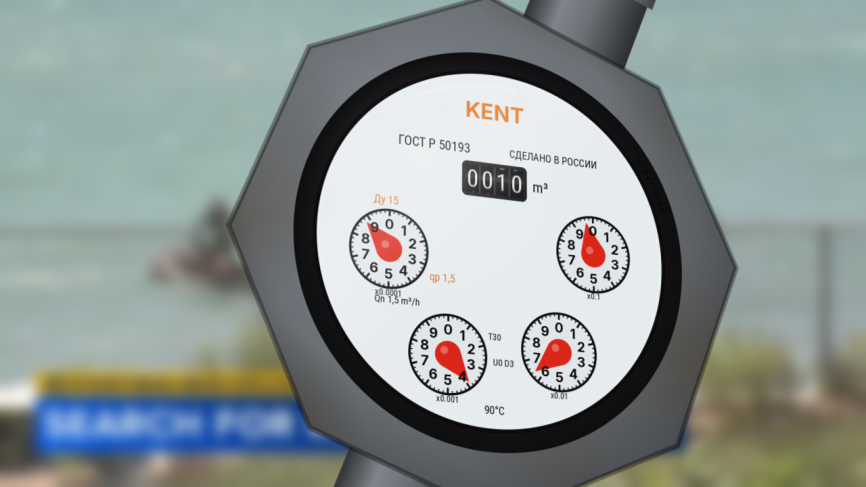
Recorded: 9.9638 (m³)
